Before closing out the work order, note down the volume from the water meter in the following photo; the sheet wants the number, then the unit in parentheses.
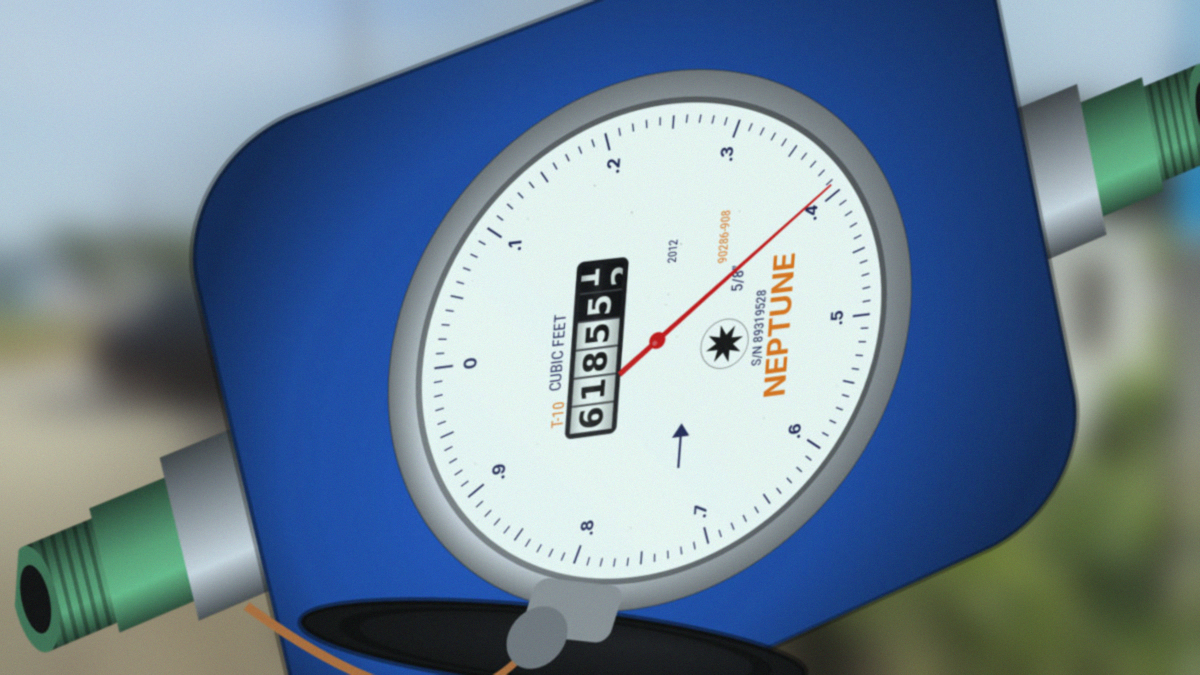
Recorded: 618551.39 (ft³)
